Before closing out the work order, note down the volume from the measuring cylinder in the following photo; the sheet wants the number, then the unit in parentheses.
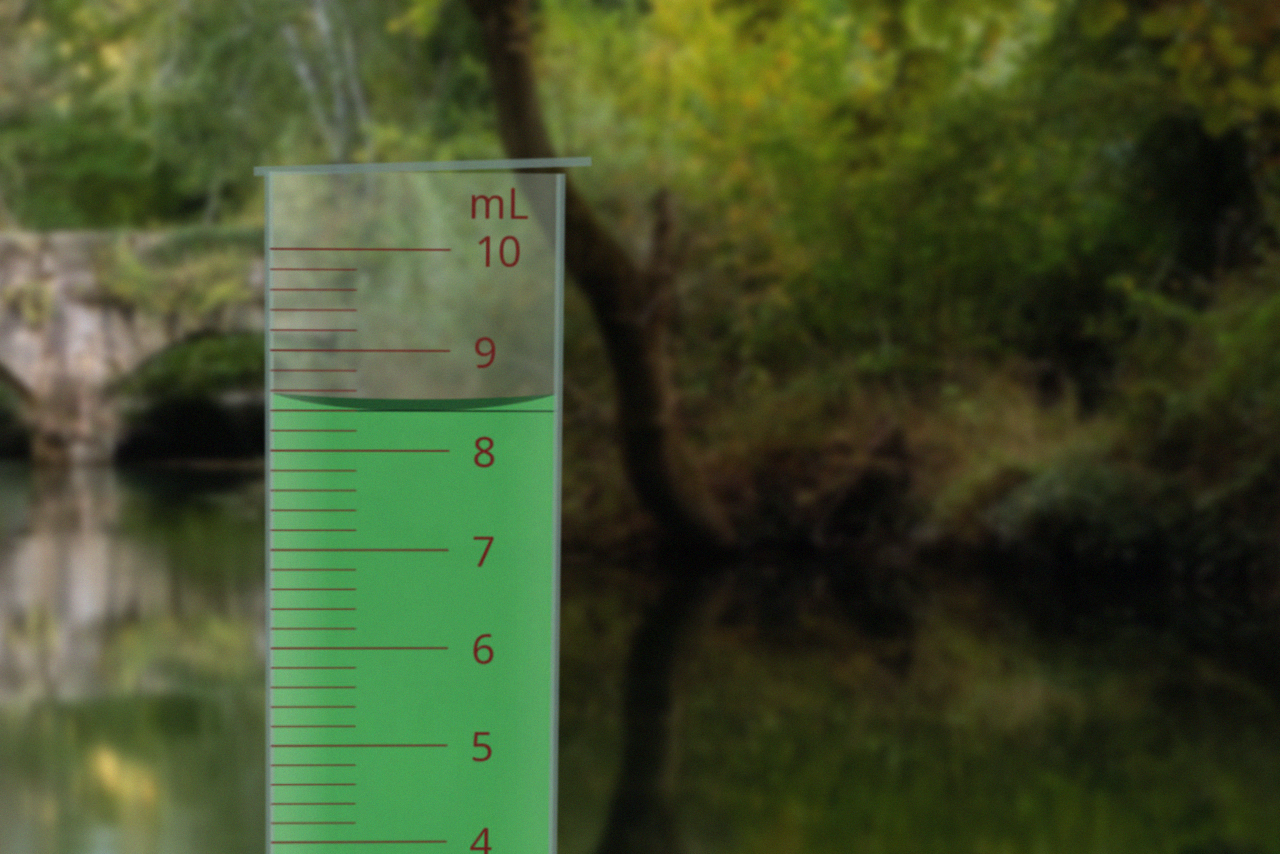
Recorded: 8.4 (mL)
